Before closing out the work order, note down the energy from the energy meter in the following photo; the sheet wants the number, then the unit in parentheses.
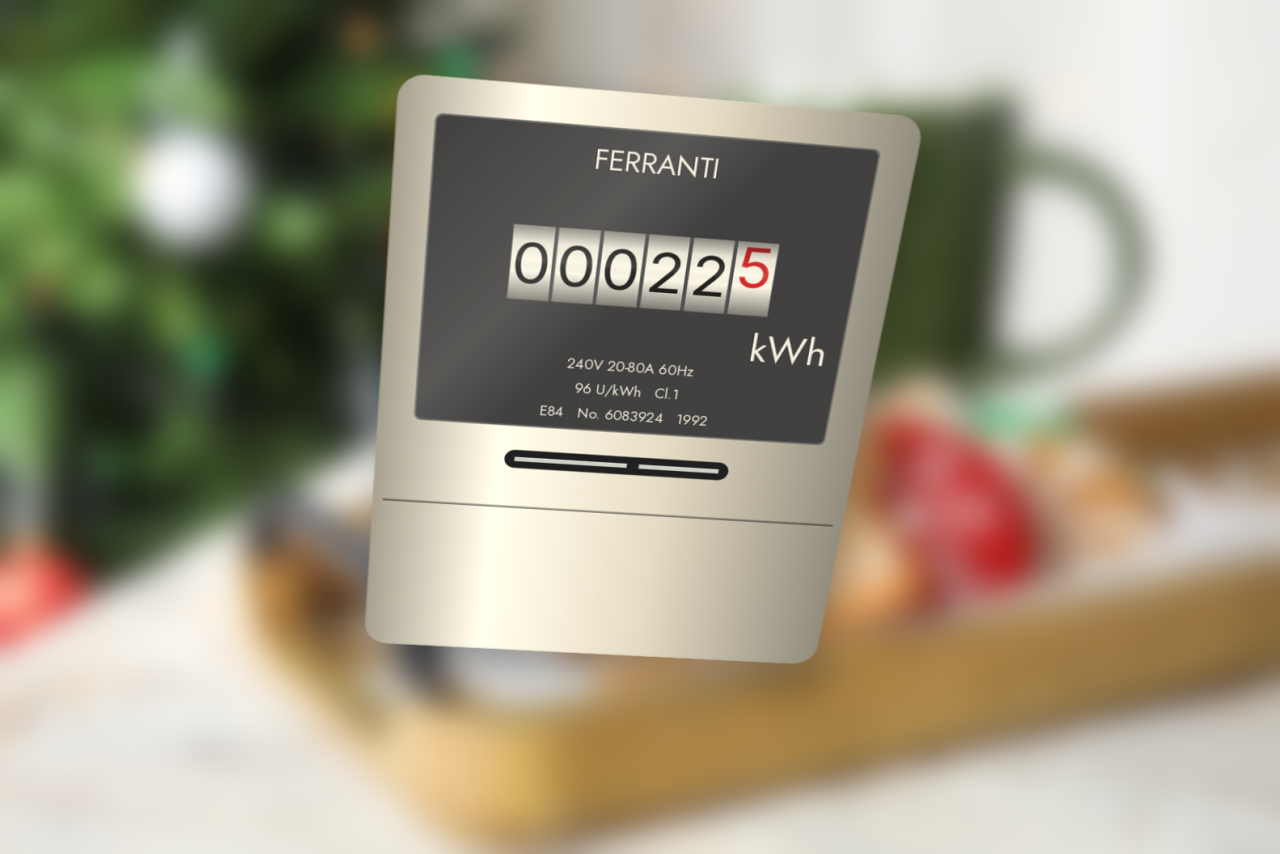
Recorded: 22.5 (kWh)
